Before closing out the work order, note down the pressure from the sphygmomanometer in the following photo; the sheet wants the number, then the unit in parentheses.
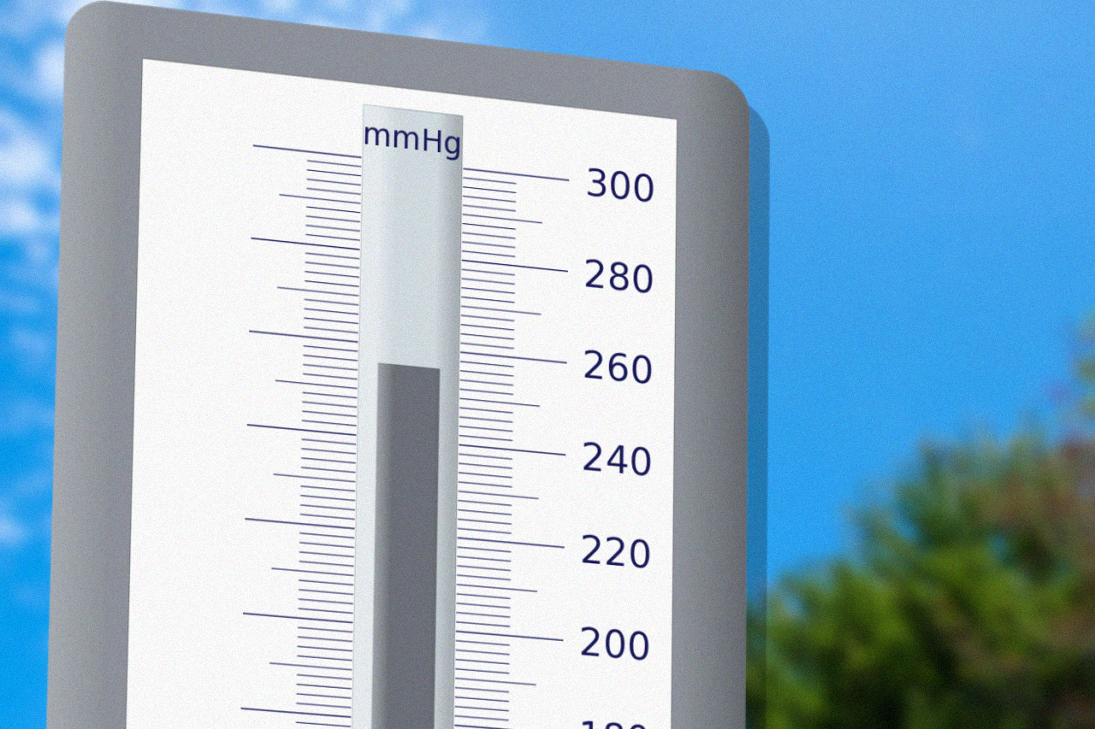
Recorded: 256 (mmHg)
